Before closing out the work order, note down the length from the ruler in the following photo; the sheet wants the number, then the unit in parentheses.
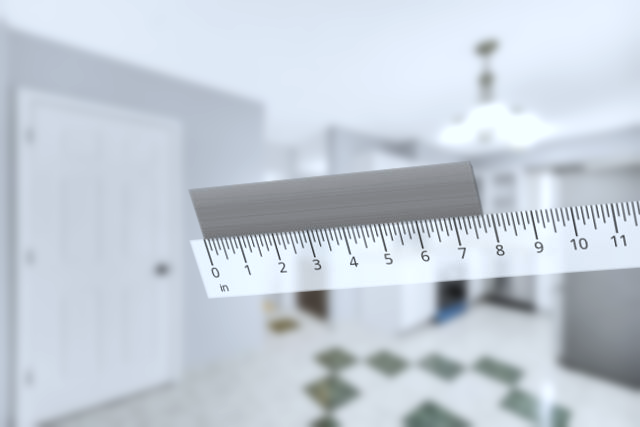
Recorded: 7.75 (in)
